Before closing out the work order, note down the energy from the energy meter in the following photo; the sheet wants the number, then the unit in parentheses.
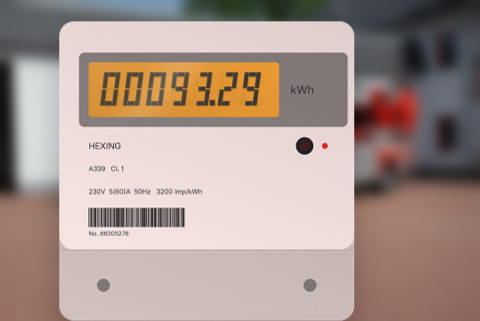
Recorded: 93.29 (kWh)
